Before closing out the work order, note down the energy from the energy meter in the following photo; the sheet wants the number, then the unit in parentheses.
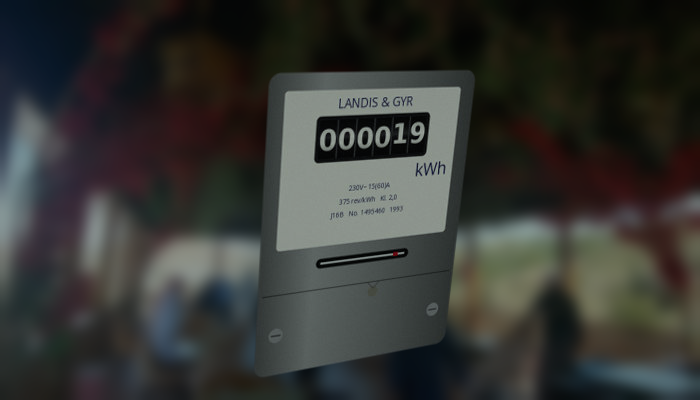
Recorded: 19 (kWh)
